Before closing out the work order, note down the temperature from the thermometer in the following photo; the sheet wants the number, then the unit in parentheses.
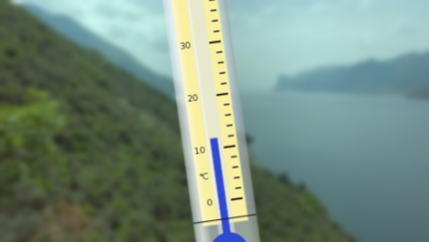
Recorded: 12 (°C)
